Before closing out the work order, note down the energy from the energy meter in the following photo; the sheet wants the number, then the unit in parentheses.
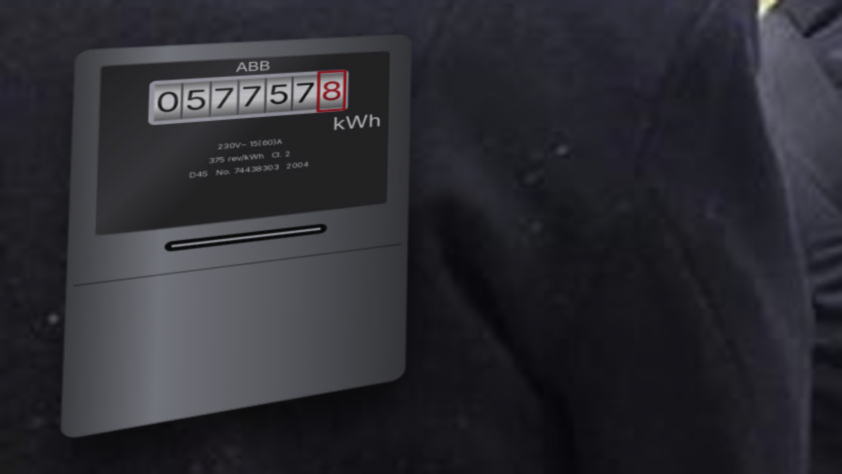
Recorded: 57757.8 (kWh)
